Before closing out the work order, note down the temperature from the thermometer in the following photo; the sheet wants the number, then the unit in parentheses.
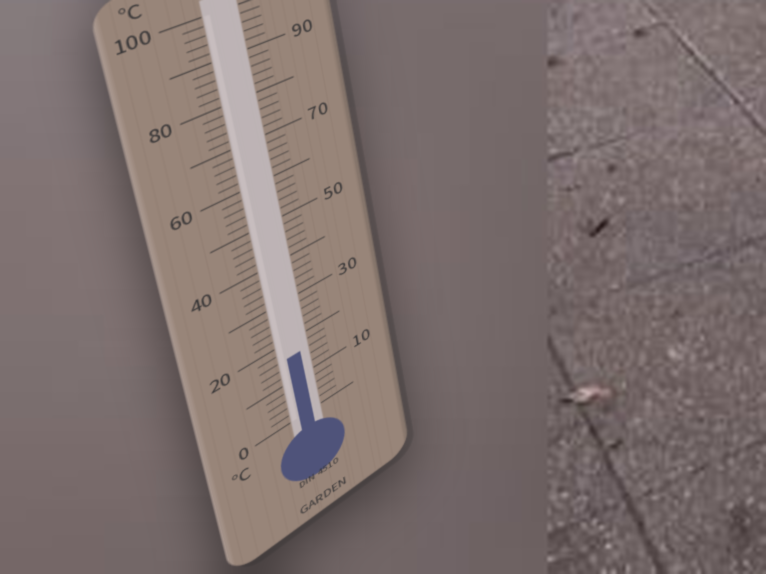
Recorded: 16 (°C)
